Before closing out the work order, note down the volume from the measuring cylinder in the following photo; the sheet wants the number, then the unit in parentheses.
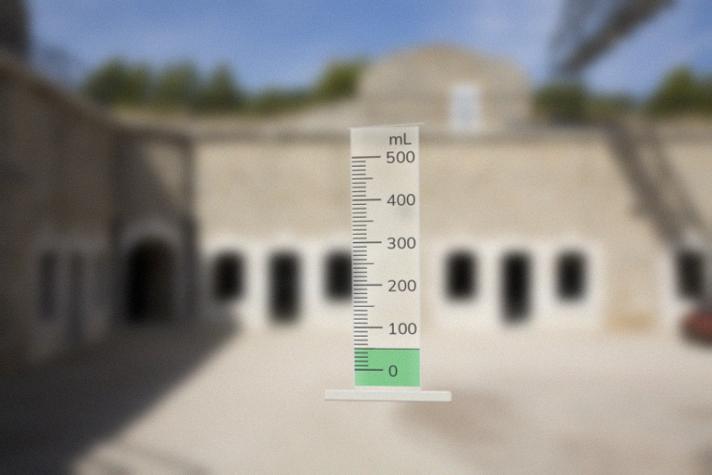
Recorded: 50 (mL)
